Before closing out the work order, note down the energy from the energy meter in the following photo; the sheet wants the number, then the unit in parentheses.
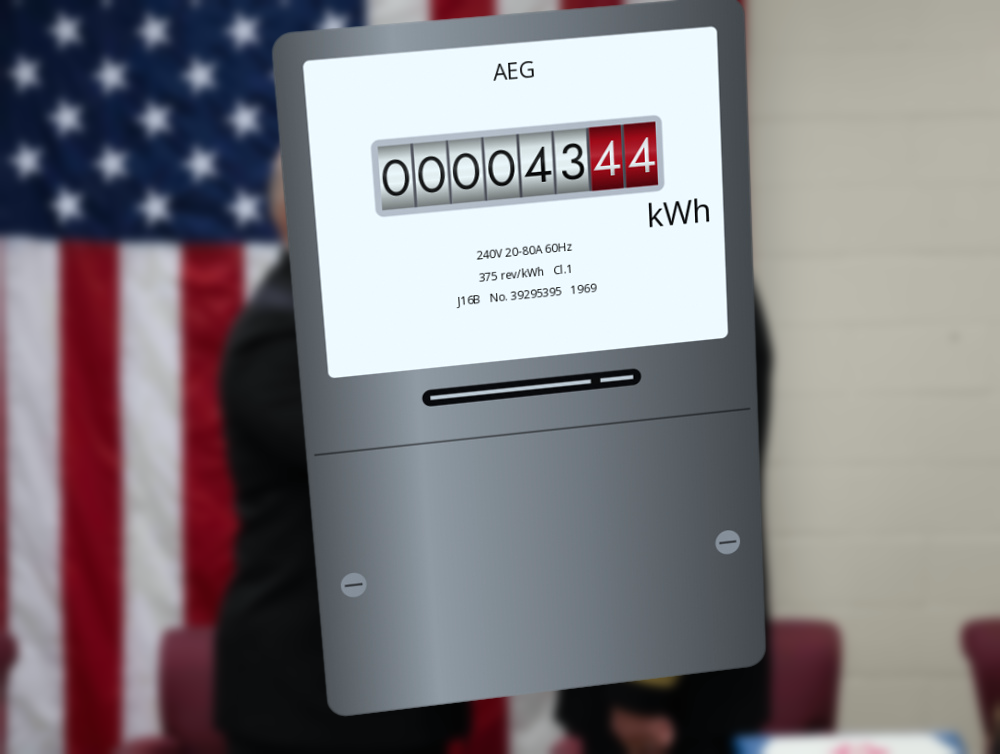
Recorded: 43.44 (kWh)
